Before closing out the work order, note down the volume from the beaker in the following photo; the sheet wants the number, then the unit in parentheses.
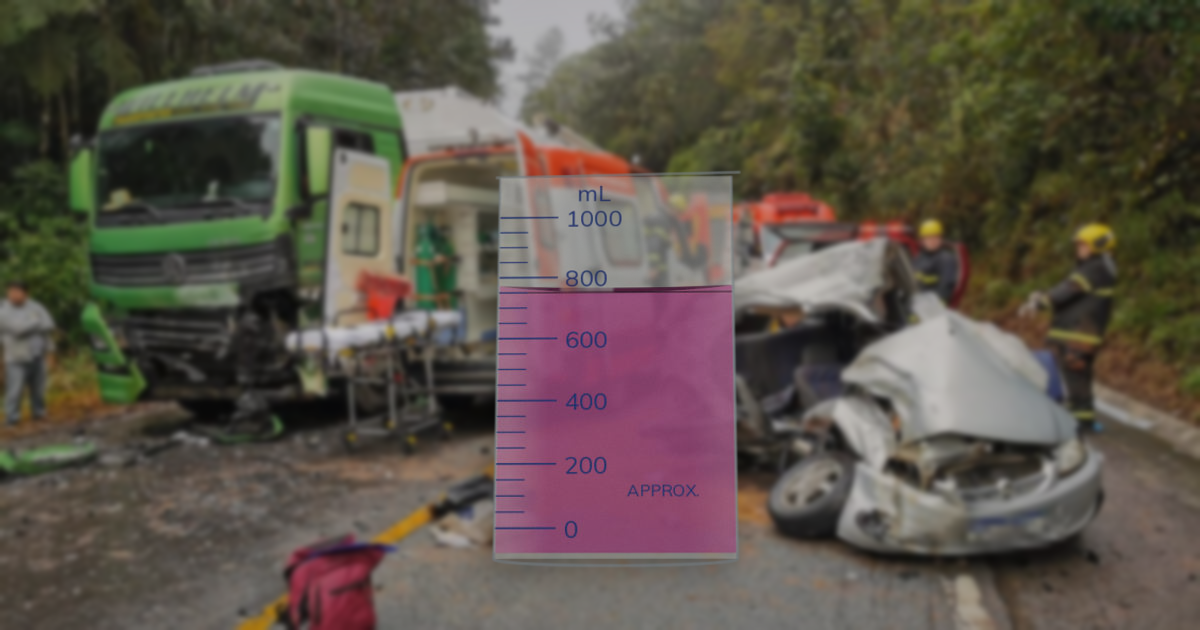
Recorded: 750 (mL)
